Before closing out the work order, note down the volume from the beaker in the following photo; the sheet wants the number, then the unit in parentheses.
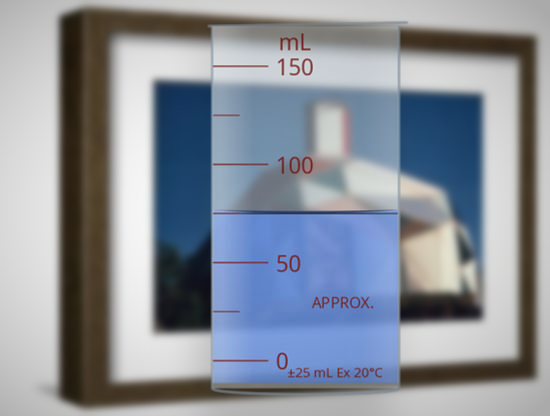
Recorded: 75 (mL)
